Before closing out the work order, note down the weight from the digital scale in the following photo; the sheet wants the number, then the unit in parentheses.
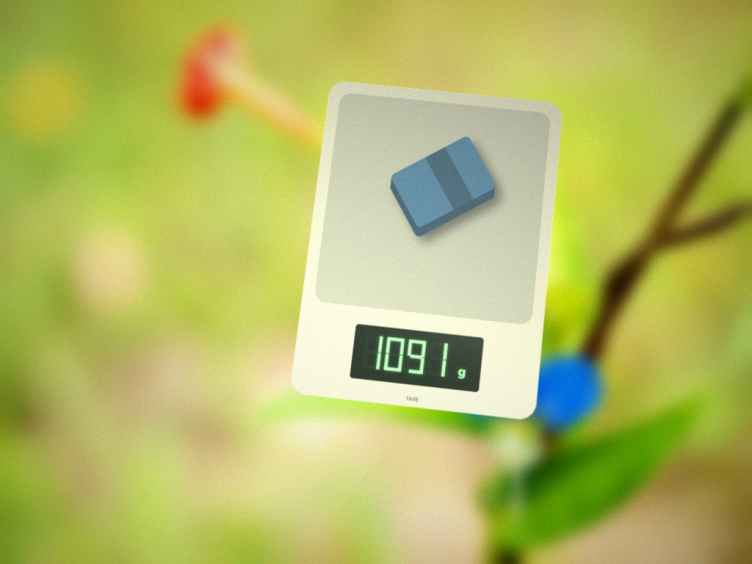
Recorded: 1091 (g)
